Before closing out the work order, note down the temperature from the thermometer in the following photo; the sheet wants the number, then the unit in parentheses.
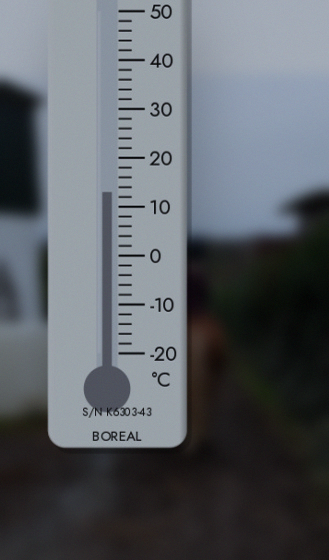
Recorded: 13 (°C)
